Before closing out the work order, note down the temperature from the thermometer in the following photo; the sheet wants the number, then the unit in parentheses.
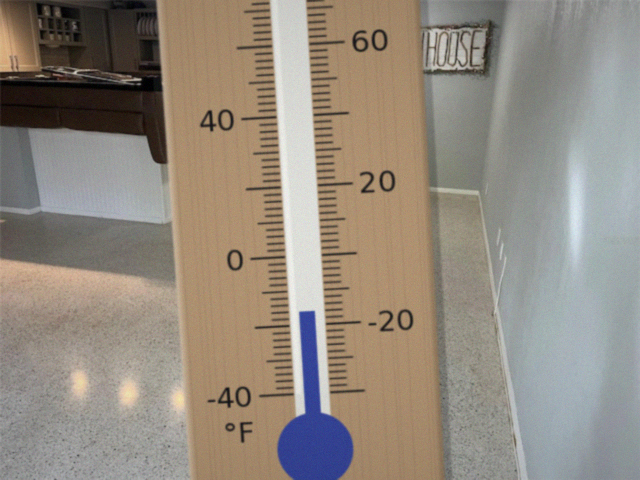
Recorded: -16 (°F)
